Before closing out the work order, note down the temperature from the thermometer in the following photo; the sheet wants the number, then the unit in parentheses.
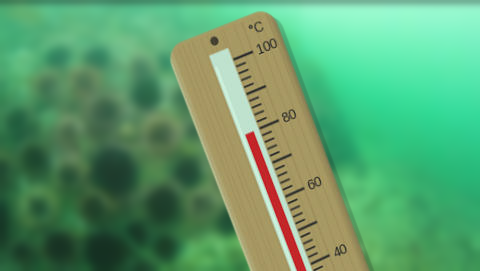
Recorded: 80 (°C)
